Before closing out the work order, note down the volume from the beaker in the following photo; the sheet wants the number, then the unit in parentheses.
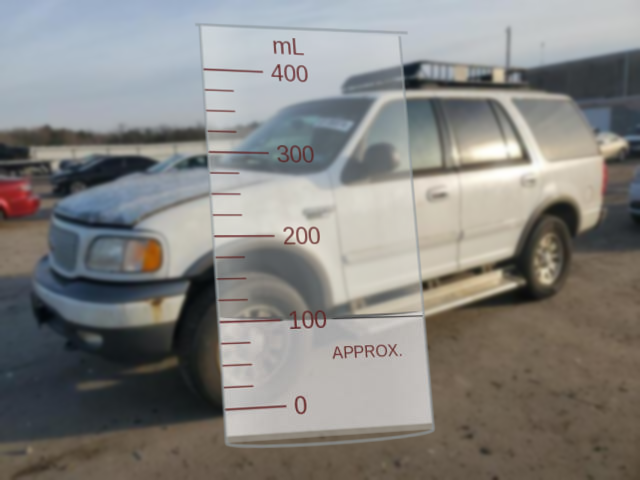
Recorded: 100 (mL)
